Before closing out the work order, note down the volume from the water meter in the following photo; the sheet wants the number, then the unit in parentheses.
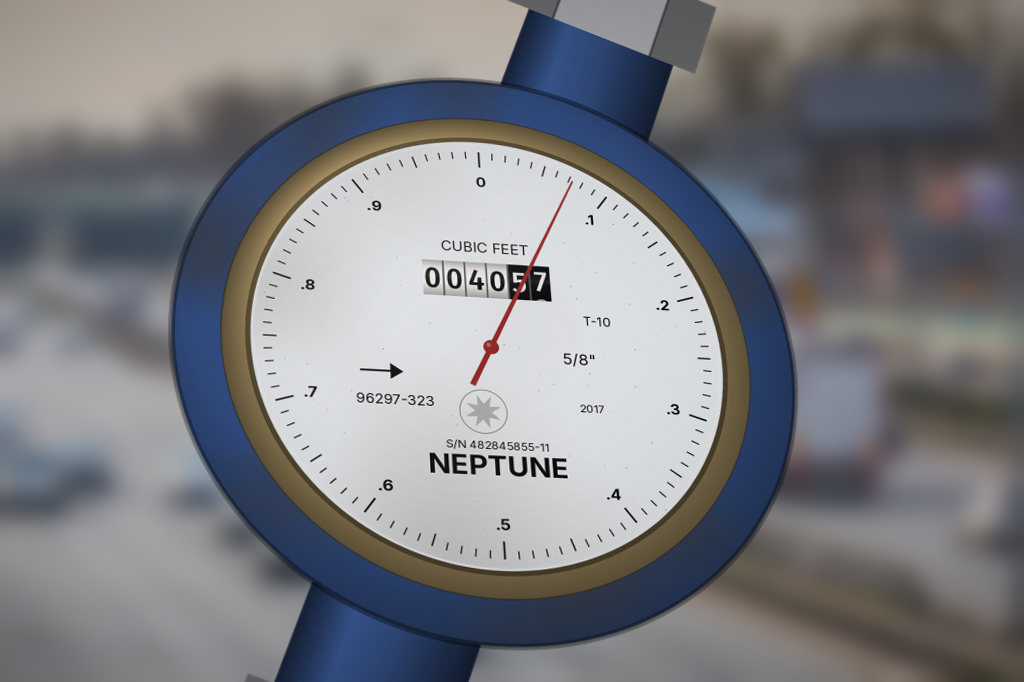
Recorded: 4057.07 (ft³)
